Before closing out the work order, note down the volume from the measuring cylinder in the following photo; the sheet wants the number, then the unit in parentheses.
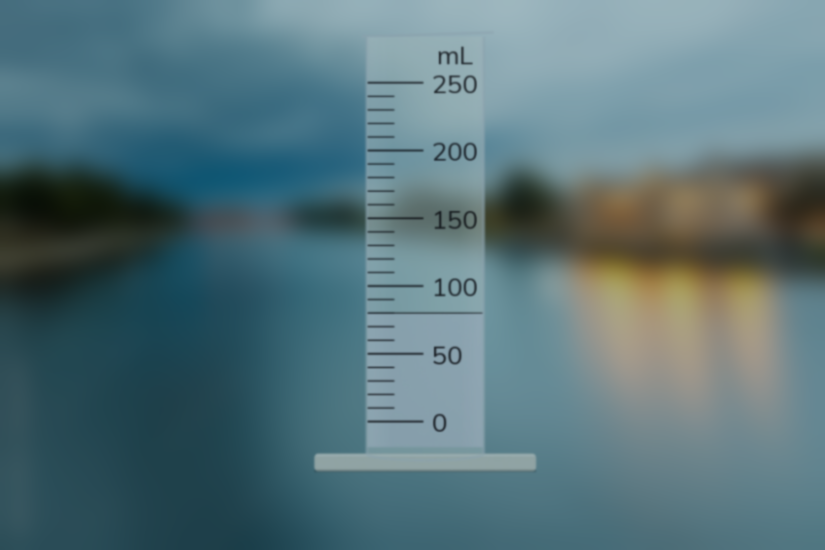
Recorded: 80 (mL)
